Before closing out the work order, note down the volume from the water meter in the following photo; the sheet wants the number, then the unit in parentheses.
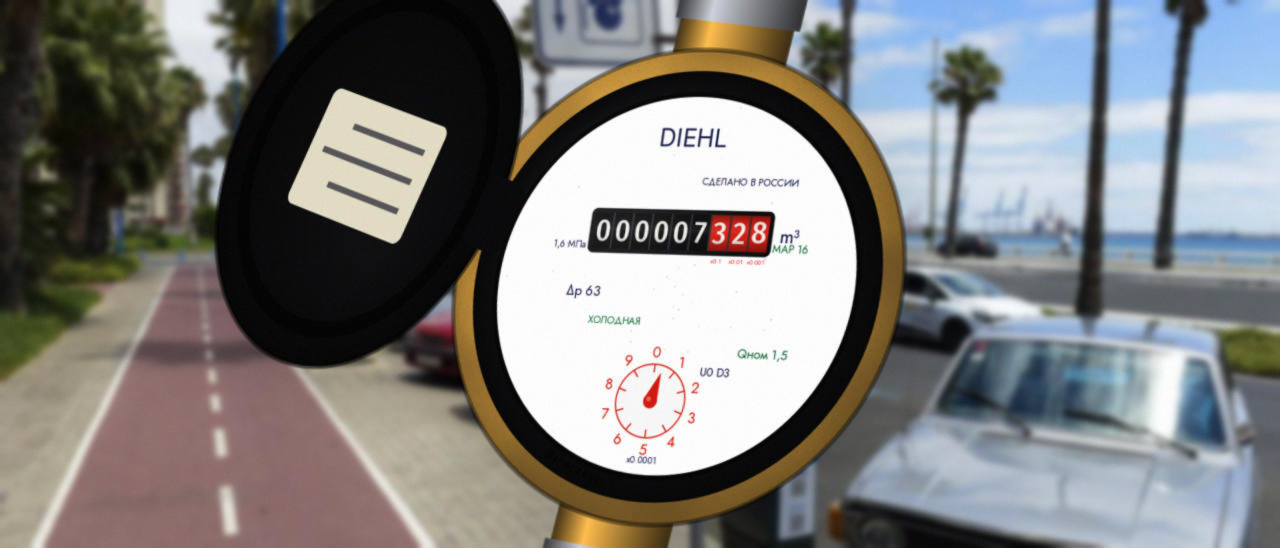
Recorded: 7.3280 (m³)
